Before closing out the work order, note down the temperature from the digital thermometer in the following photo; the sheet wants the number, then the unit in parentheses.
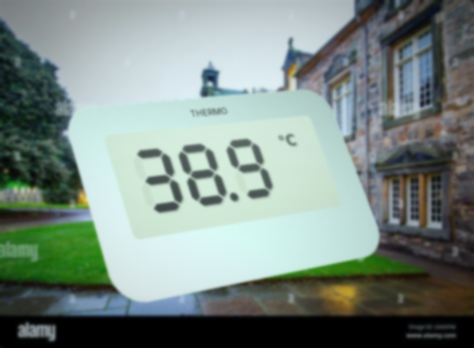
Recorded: 38.9 (°C)
